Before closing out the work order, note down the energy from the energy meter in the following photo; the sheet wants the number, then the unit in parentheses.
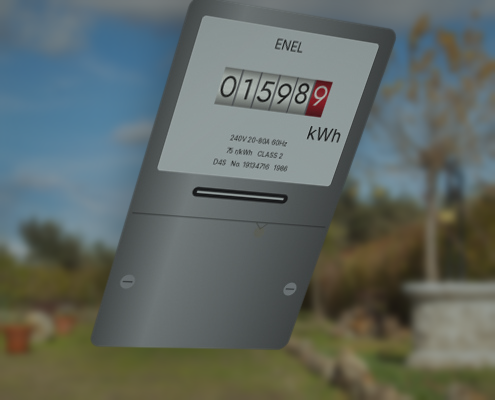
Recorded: 1598.9 (kWh)
